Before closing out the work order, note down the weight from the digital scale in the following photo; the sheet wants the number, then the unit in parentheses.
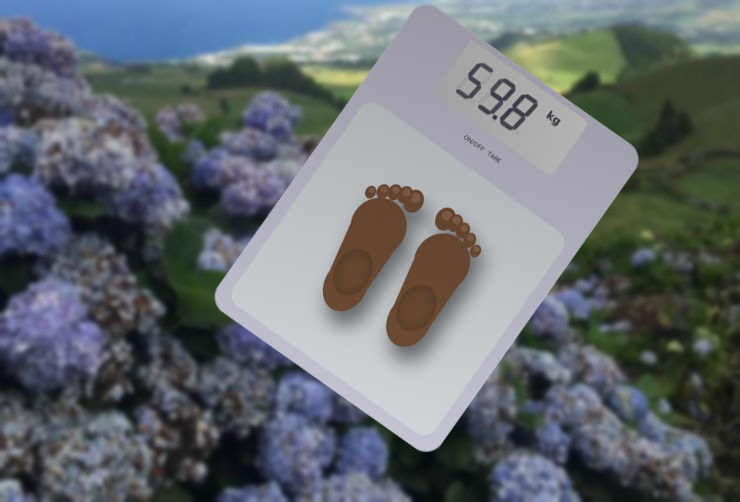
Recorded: 59.8 (kg)
